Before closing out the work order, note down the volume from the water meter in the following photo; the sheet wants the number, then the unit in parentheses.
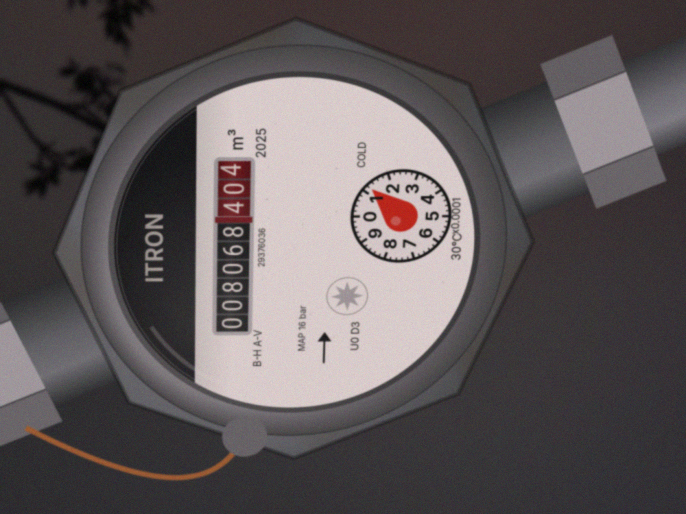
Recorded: 8068.4041 (m³)
